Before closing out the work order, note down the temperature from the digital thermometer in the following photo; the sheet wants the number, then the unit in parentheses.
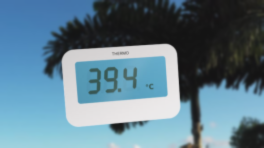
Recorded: 39.4 (°C)
